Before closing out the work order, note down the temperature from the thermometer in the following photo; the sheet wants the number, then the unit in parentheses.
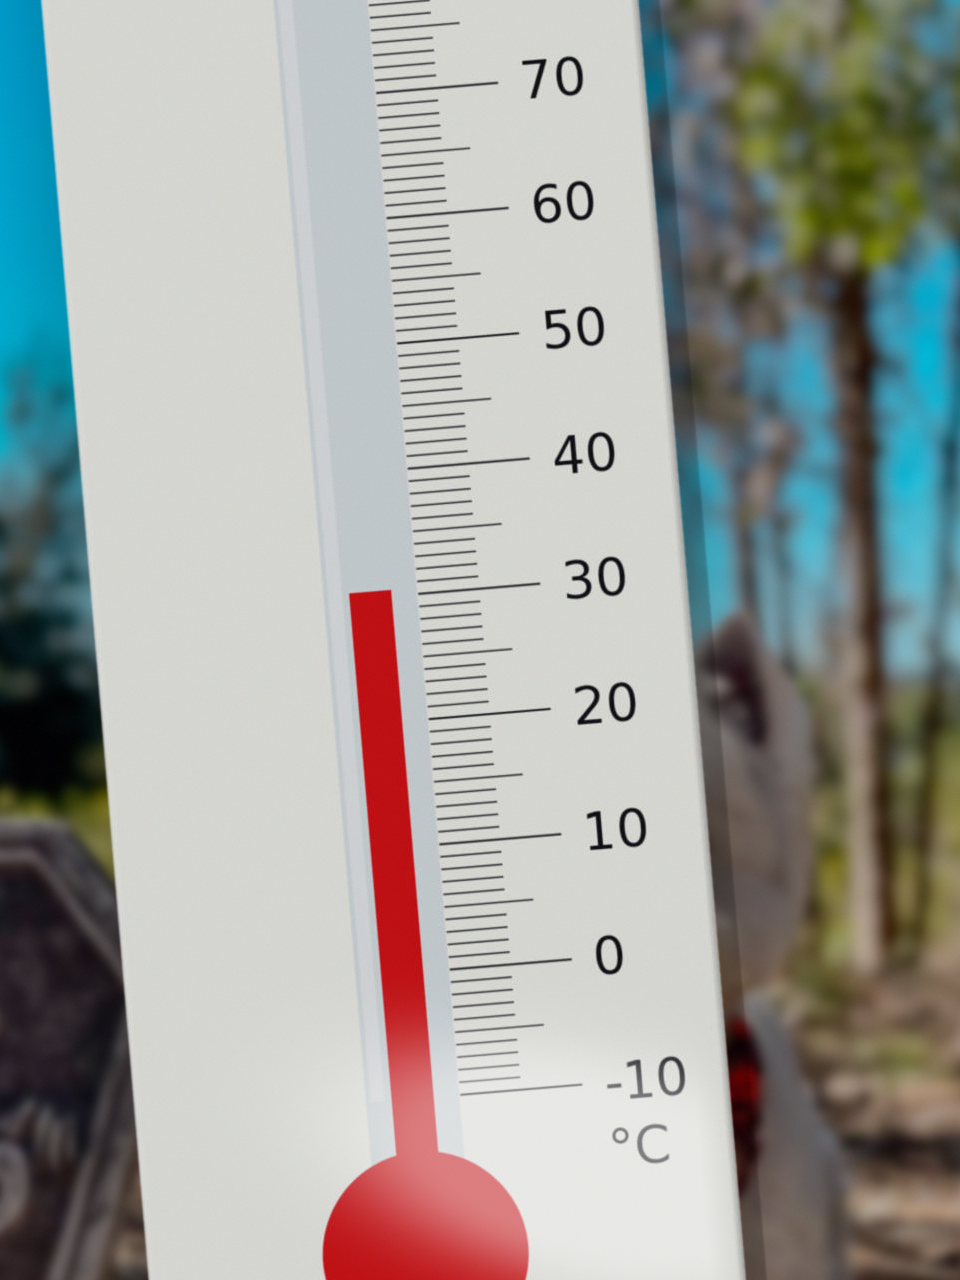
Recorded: 30.5 (°C)
